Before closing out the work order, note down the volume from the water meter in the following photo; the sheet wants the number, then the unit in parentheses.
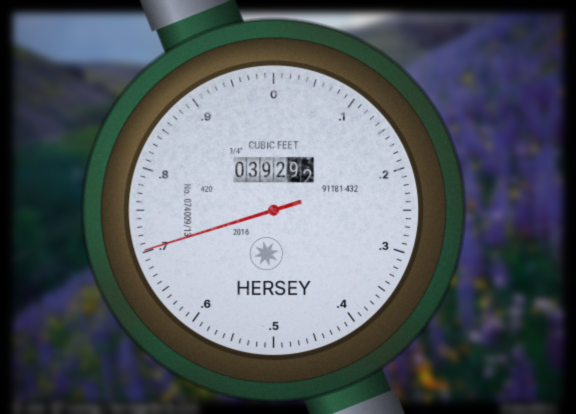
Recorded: 39291.70 (ft³)
